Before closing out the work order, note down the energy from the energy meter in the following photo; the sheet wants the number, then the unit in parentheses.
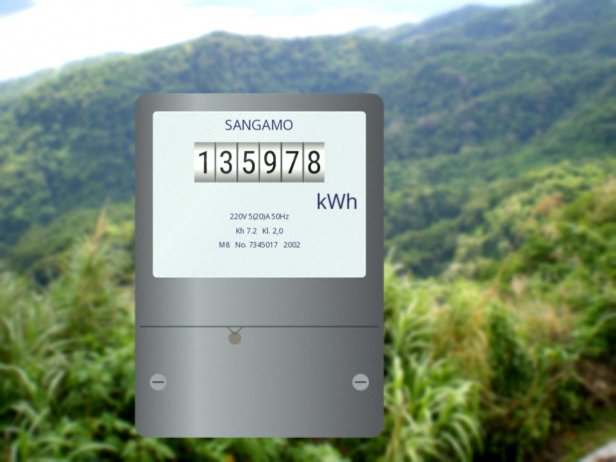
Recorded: 135978 (kWh)
